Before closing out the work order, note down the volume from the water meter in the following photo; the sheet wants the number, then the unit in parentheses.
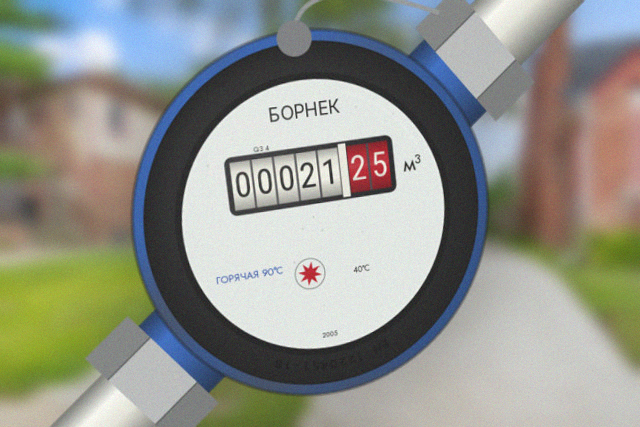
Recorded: 21.25 (m³)
